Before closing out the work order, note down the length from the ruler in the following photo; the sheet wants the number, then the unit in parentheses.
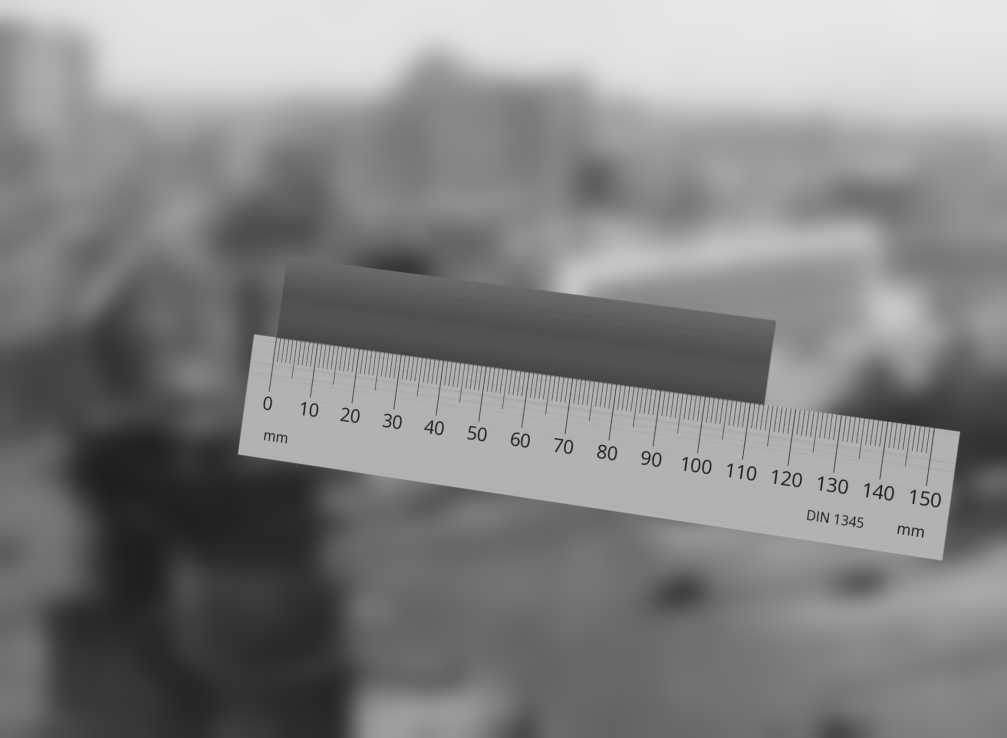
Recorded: 113 (mm)
